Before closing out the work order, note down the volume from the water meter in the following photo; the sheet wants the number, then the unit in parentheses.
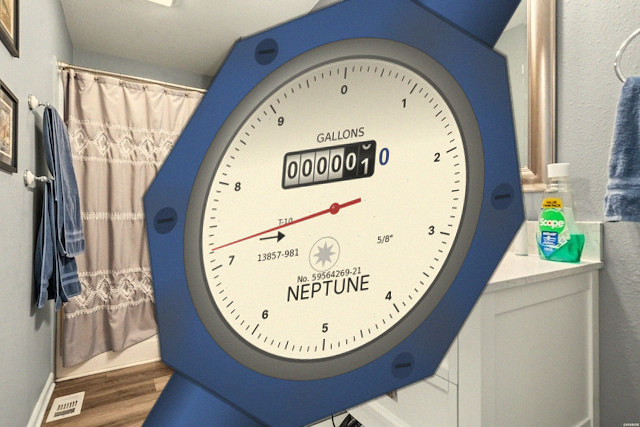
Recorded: 7.2 (gal)
